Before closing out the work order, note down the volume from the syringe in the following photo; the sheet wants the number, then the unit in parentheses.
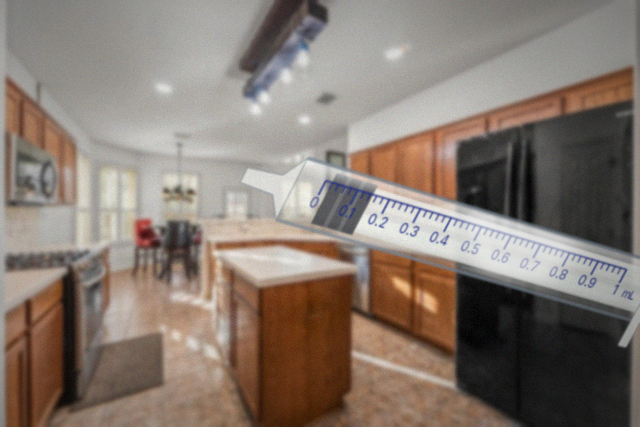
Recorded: 0.02 (mL)
